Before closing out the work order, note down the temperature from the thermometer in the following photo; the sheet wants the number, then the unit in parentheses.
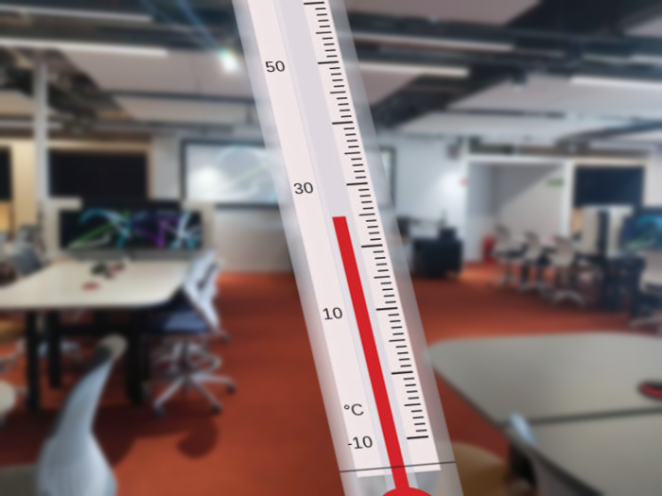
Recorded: 25 (°C)
